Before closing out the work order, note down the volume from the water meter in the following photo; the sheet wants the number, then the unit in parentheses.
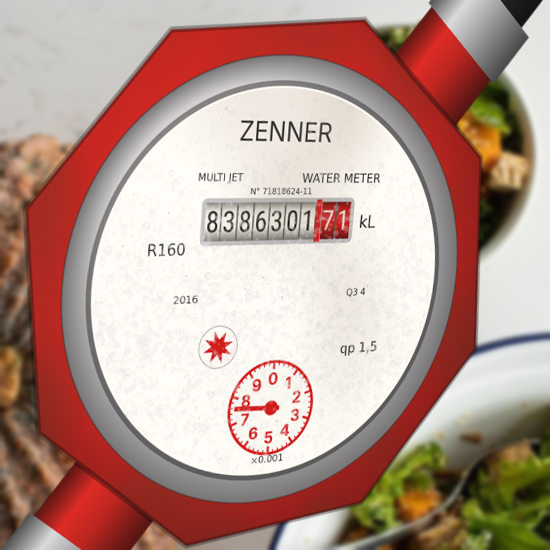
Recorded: 8386301.717 (kL)
